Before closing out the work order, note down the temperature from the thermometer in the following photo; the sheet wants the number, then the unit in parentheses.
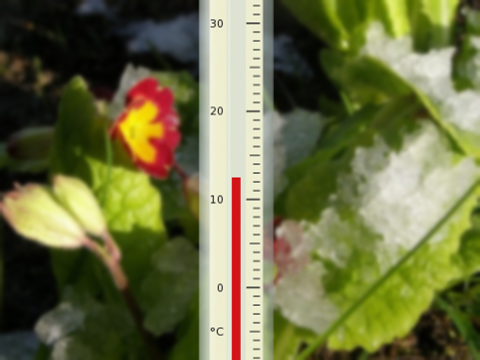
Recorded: 12.5 (°C)
